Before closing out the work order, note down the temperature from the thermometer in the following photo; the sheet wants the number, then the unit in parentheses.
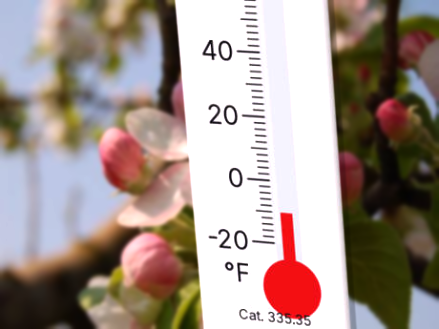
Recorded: -10 (°F)
